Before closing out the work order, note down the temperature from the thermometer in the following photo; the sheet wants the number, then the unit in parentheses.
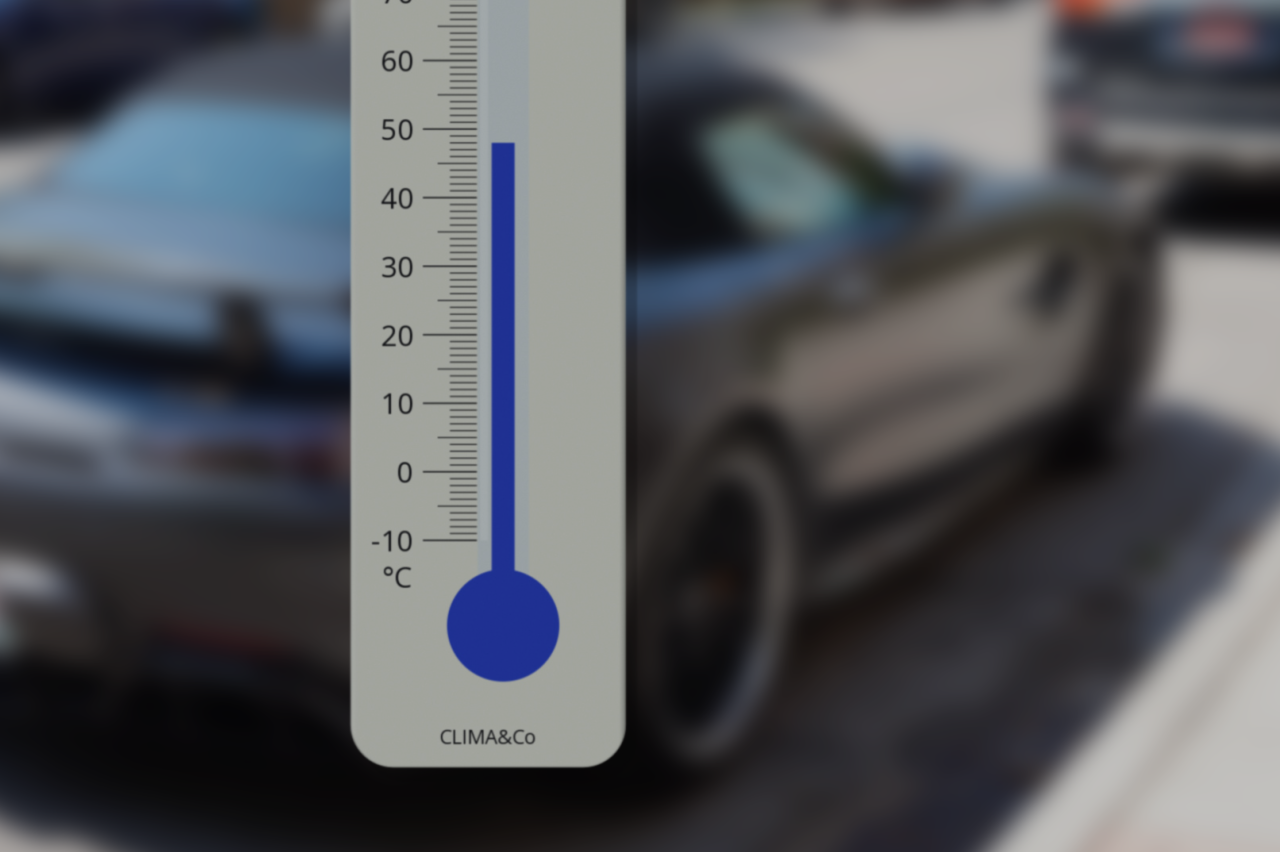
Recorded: 48 (°C)
